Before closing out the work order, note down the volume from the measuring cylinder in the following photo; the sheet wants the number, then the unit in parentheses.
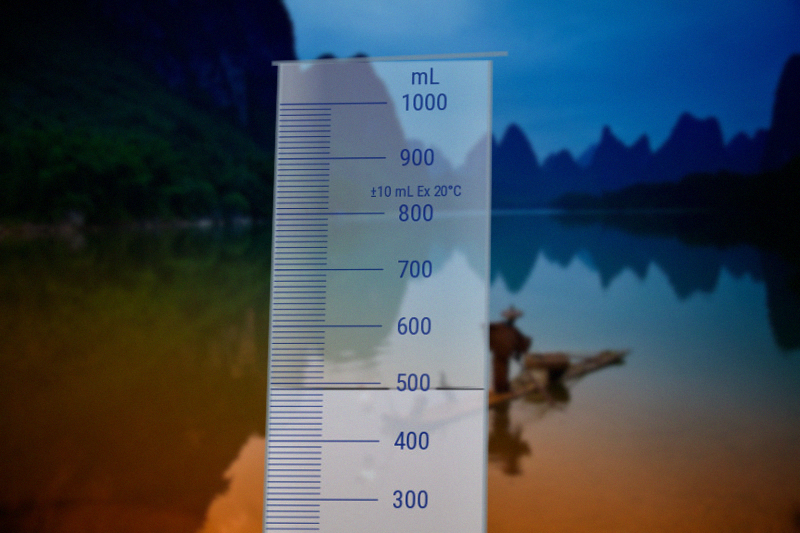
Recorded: 490 (mL)
